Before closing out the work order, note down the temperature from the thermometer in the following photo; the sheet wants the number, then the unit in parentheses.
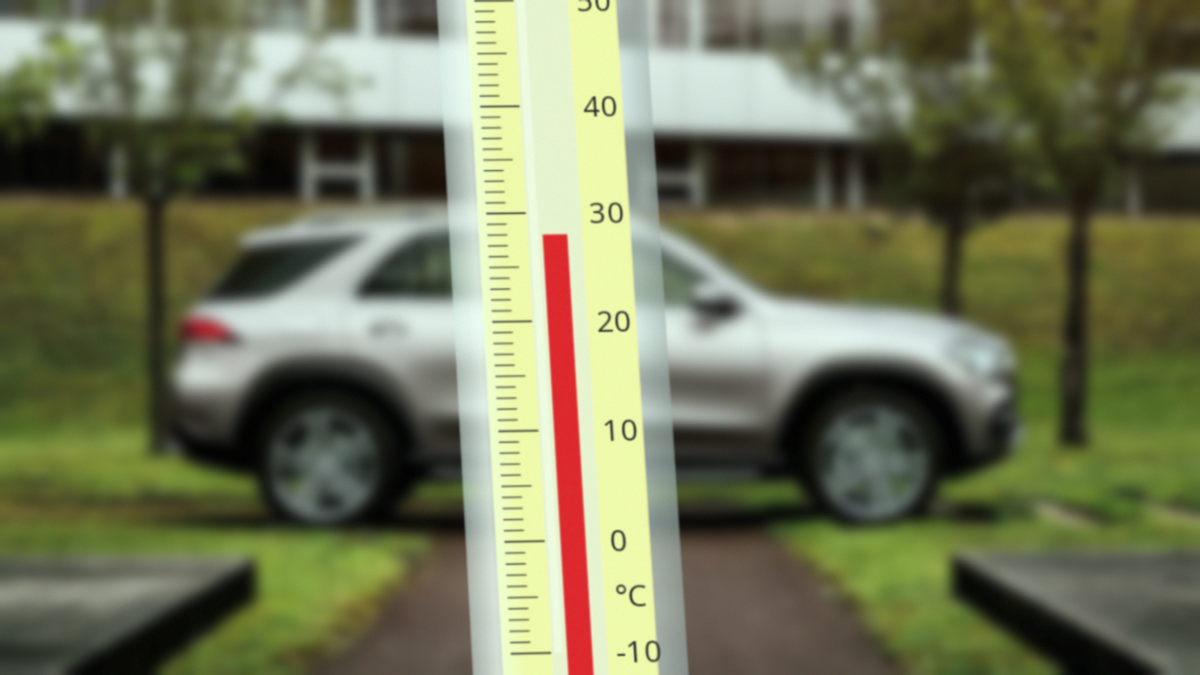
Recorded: 28 (°C)
